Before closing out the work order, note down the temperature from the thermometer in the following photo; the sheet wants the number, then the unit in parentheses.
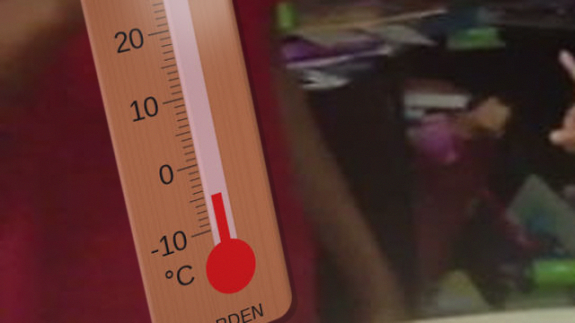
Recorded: -5 (°C)
